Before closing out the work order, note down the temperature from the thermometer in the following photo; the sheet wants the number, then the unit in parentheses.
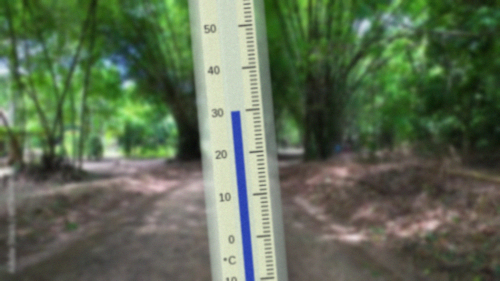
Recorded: 30 (°C)
